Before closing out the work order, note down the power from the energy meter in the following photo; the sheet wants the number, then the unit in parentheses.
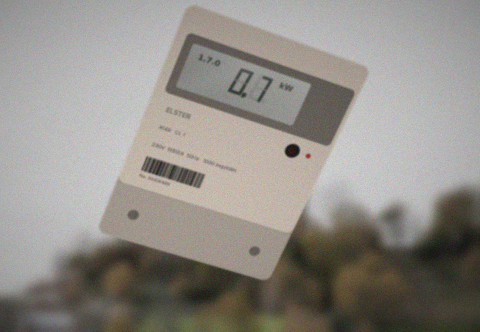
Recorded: 0.7 (kW)
